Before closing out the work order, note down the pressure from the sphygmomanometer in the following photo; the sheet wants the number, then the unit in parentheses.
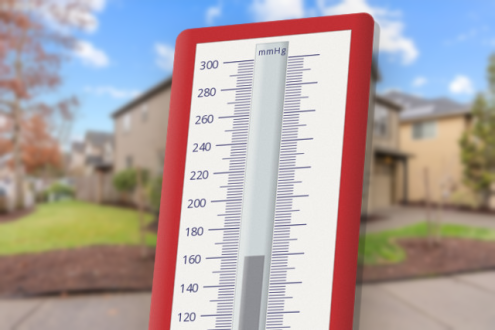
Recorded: 160 (mmHg)
